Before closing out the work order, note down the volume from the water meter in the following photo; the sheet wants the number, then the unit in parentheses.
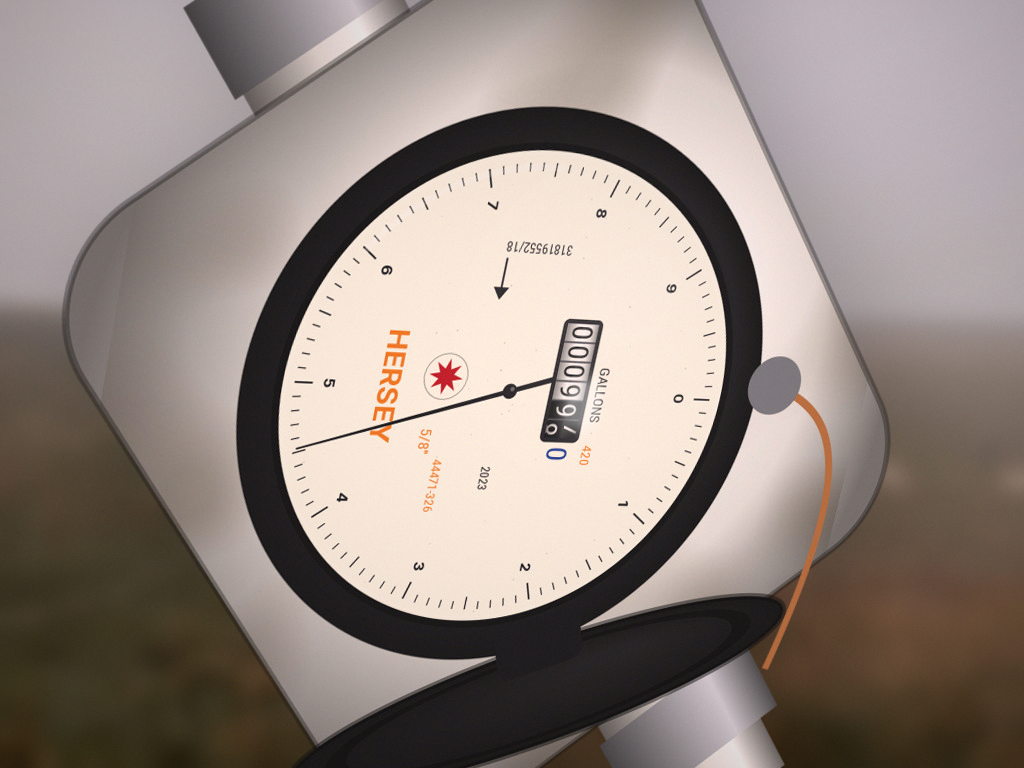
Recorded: 9974.5 (gal)
